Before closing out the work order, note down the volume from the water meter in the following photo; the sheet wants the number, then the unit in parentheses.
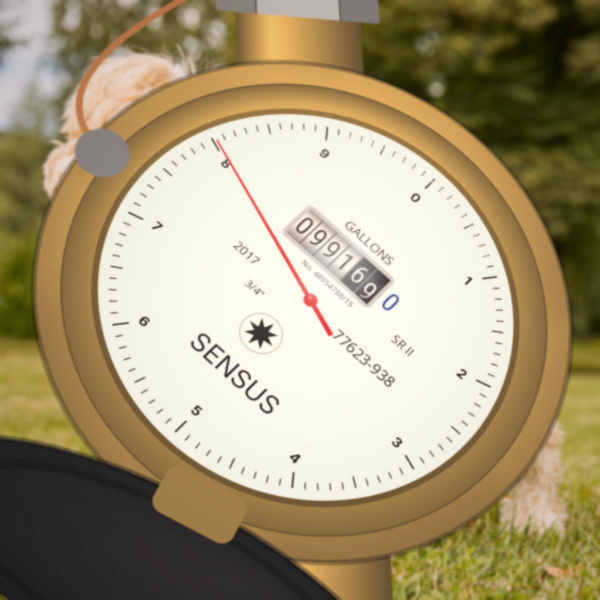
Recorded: 991688.0 (gal)
